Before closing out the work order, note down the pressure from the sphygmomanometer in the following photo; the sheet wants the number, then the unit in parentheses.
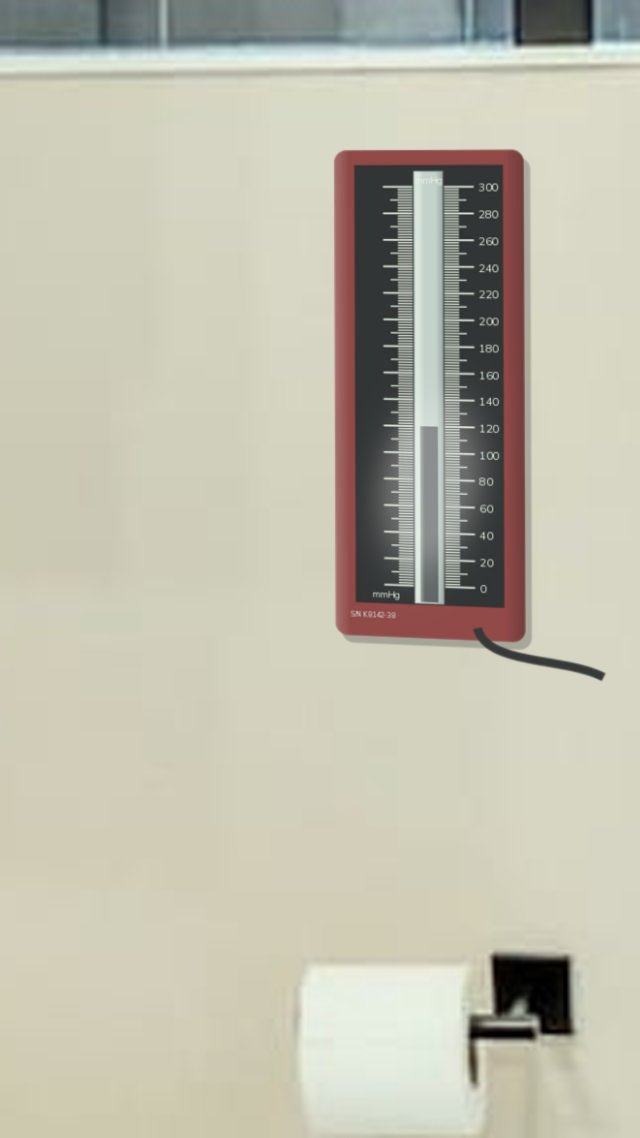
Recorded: 120 (mmHg)
